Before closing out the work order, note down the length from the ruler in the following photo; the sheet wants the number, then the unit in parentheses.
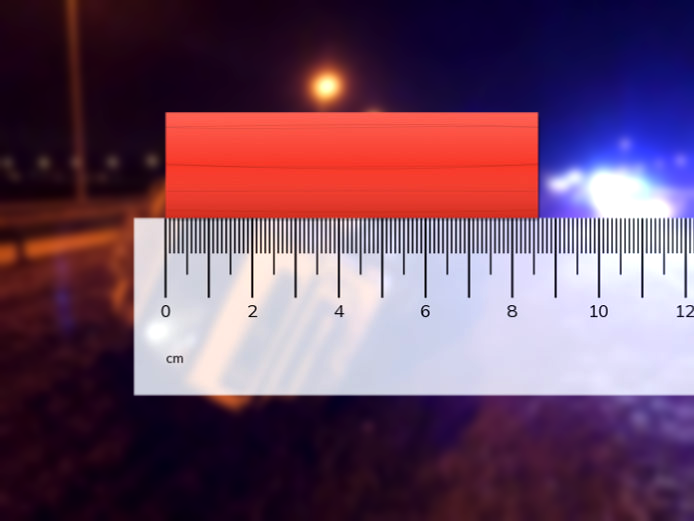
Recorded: 8.6 (cm)
